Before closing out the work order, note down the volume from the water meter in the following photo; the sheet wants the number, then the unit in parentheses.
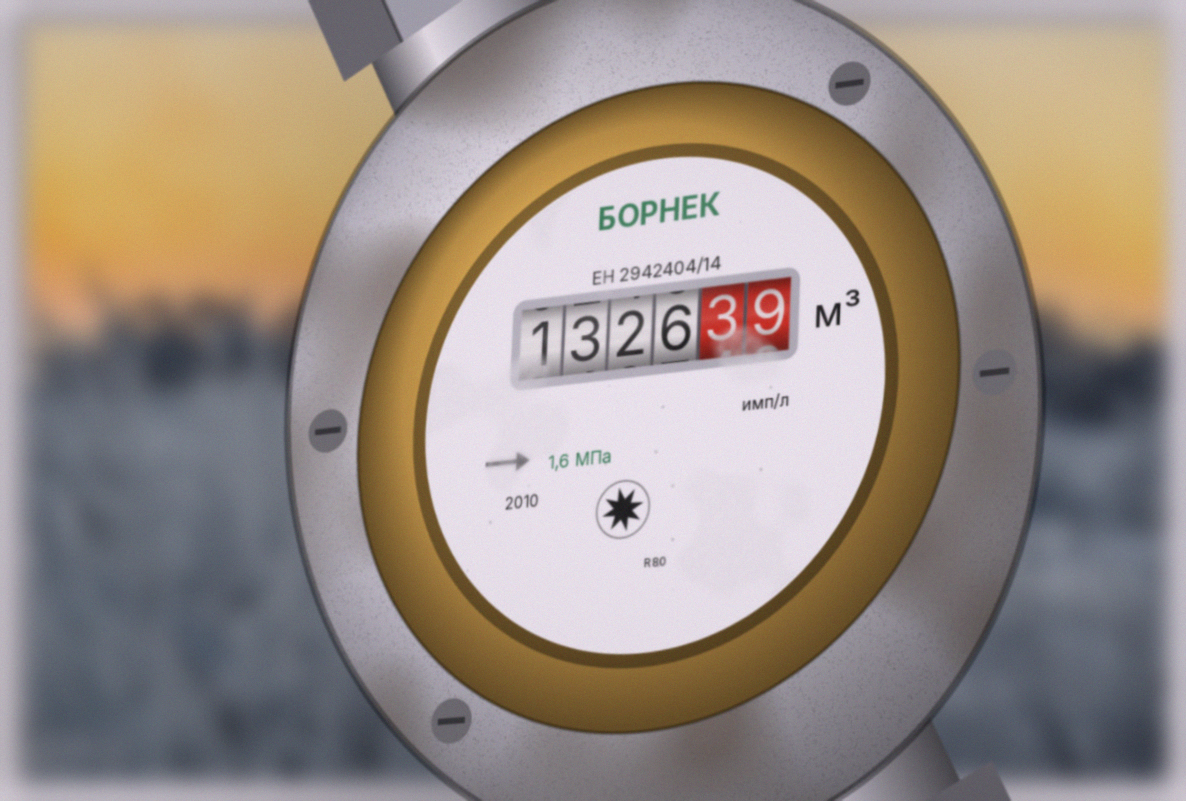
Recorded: 1326.39 (m³)
